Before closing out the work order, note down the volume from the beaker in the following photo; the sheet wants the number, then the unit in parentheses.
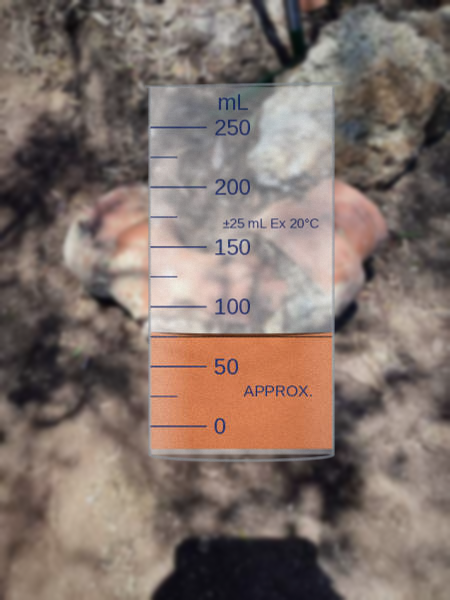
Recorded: 75 (mL)
